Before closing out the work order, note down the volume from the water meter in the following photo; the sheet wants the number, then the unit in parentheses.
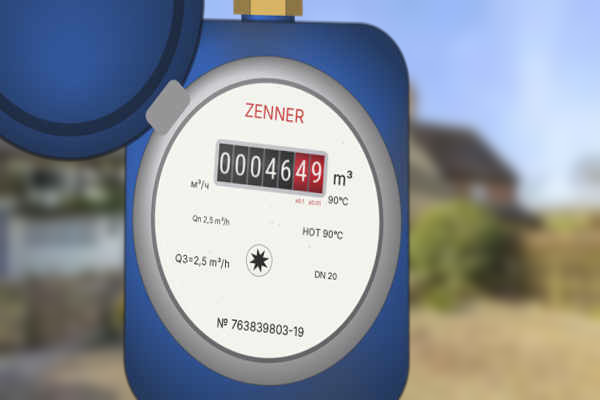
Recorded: 46.49 (m³)
